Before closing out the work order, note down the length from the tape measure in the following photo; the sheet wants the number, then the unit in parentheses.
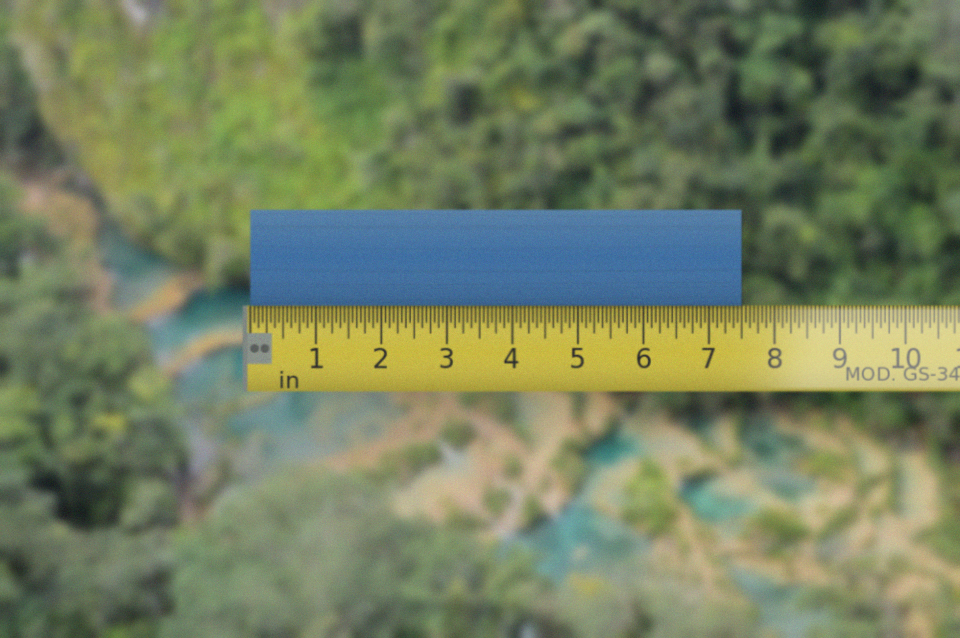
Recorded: 7.5 (in)
